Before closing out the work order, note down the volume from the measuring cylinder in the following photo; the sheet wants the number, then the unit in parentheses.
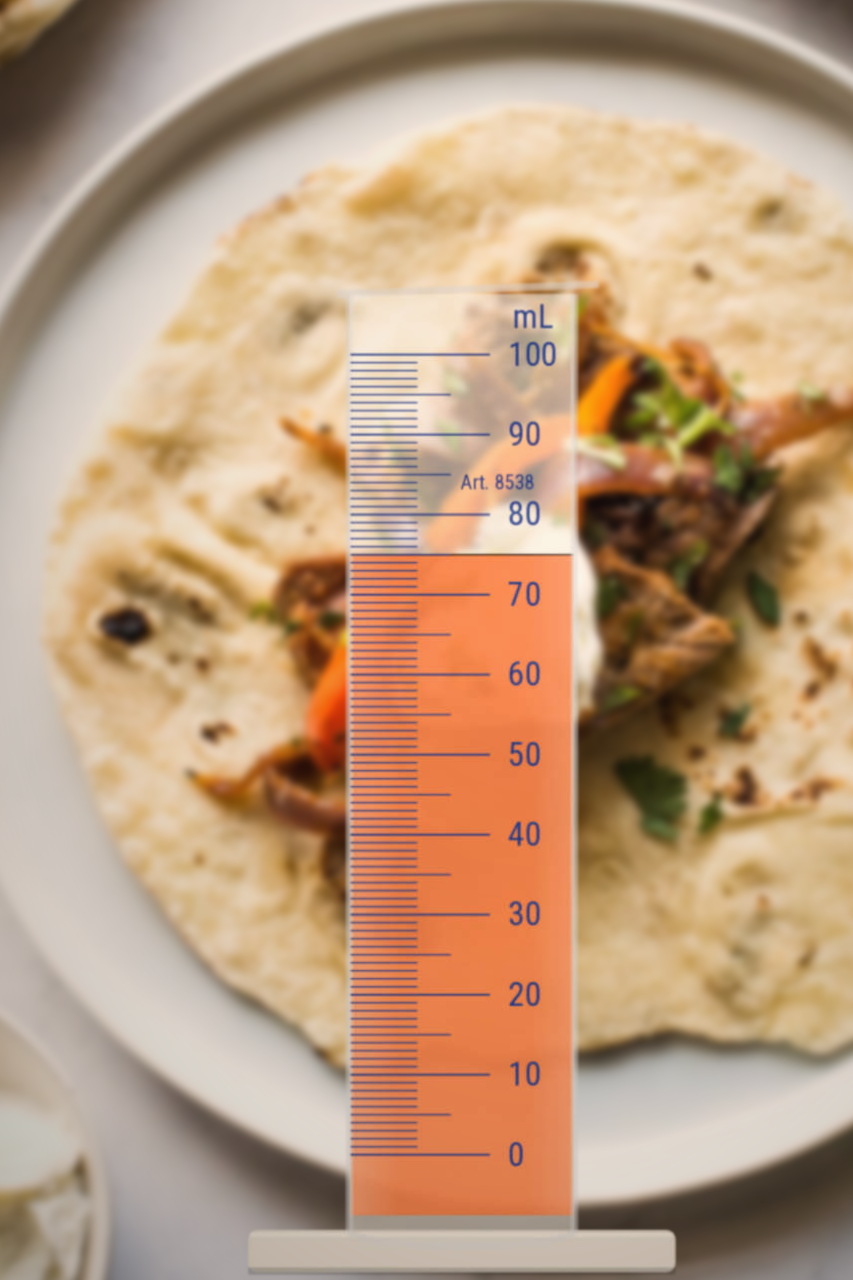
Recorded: 75 (mL)
